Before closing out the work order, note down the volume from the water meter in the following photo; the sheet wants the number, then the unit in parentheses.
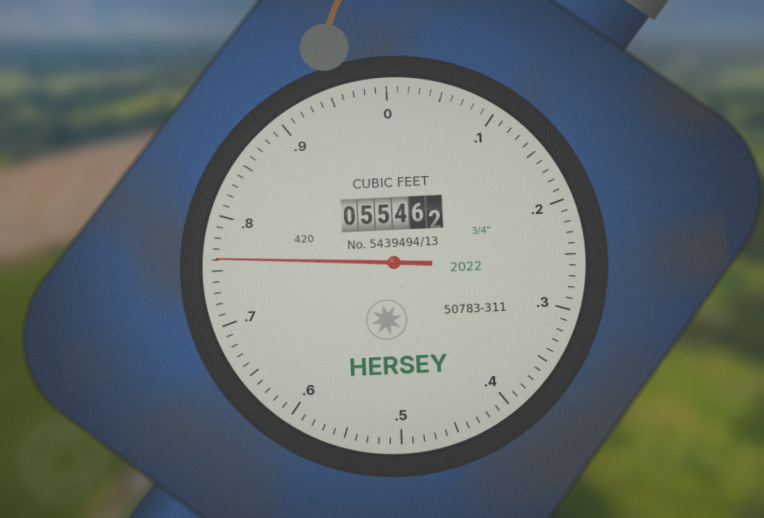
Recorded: 55461.76 (ft³)
